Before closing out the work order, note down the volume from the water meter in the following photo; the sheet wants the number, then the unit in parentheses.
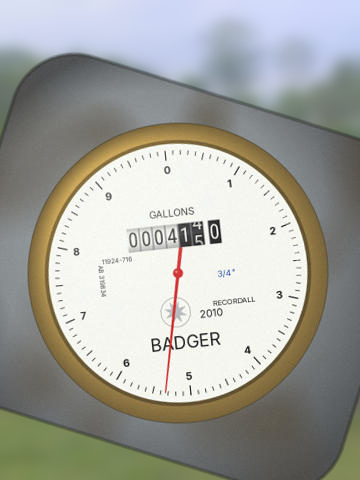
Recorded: 4145.3 (gal)
